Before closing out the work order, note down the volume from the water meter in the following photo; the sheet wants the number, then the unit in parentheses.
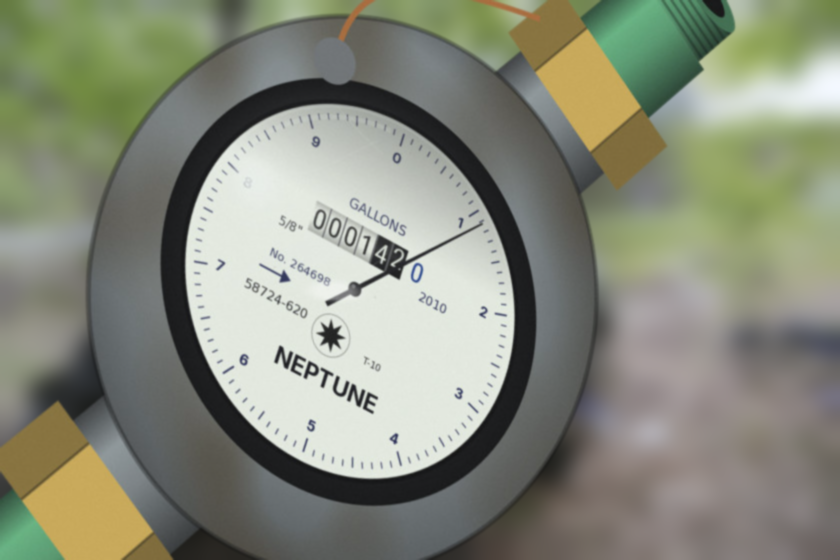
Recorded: 1421.1 (gal)
